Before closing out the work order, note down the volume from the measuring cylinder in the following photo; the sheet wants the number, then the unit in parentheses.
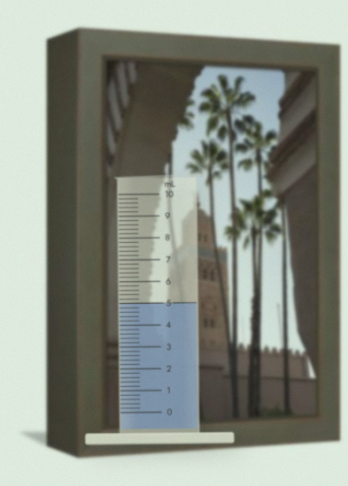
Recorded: 5 (mL)
